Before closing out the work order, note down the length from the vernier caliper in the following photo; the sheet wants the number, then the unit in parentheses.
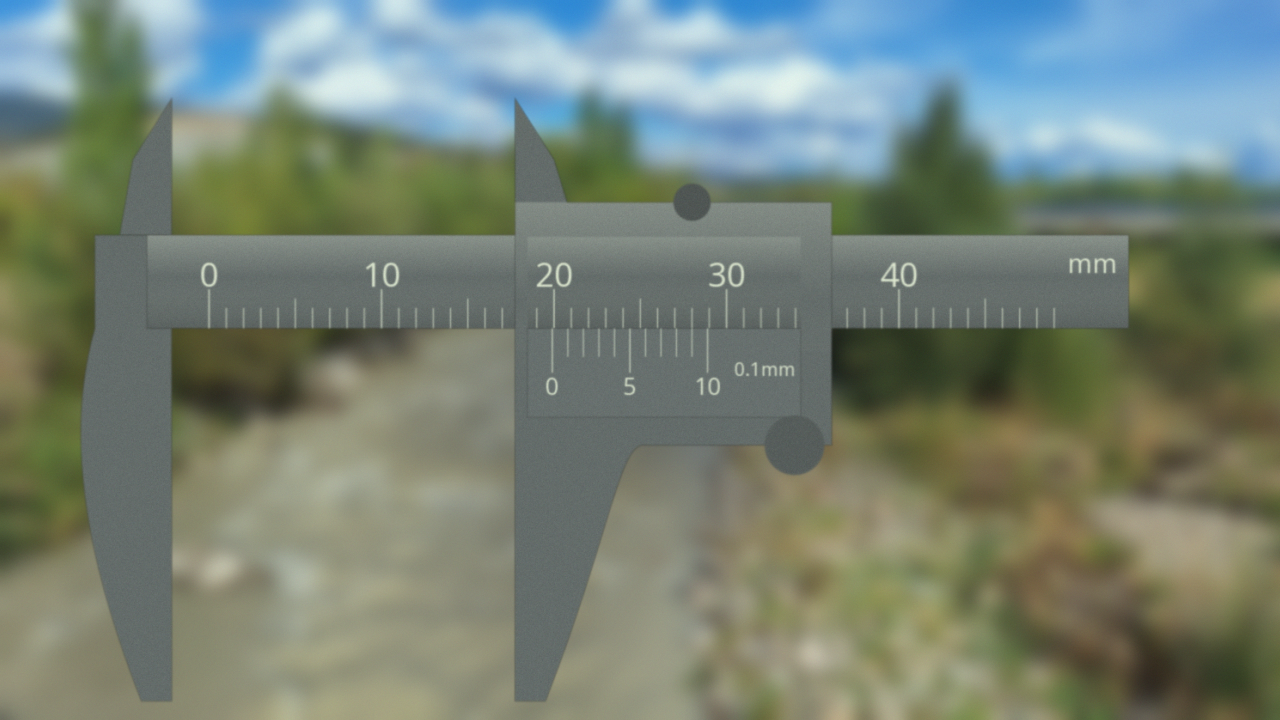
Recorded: 19.9 (mm)
